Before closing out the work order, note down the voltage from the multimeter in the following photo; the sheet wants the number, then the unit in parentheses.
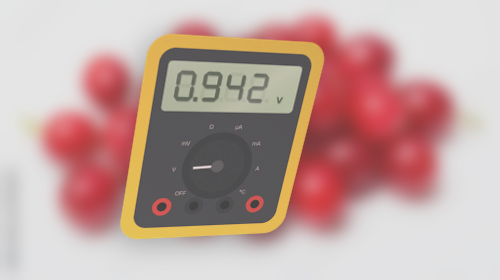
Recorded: 0.942 (V)
